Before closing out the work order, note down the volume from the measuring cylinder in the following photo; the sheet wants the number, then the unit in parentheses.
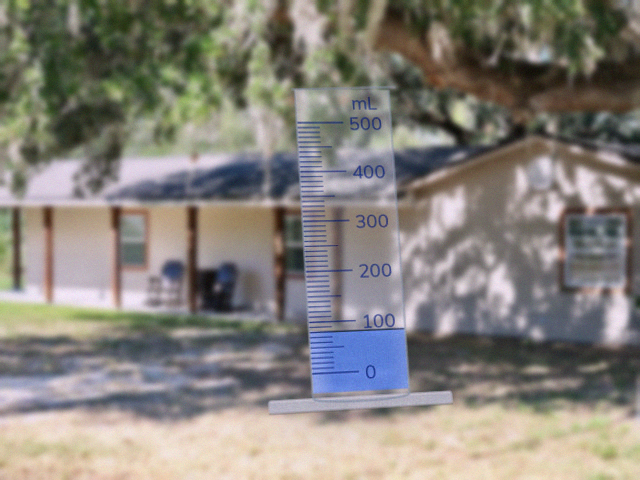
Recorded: 80 (mL)
